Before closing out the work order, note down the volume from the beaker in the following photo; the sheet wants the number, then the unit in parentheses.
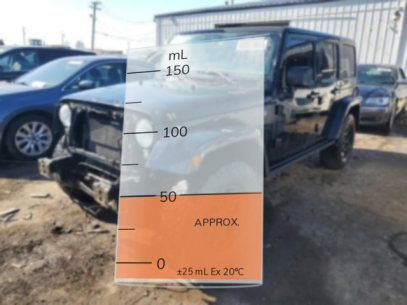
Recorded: 50 (mL)
